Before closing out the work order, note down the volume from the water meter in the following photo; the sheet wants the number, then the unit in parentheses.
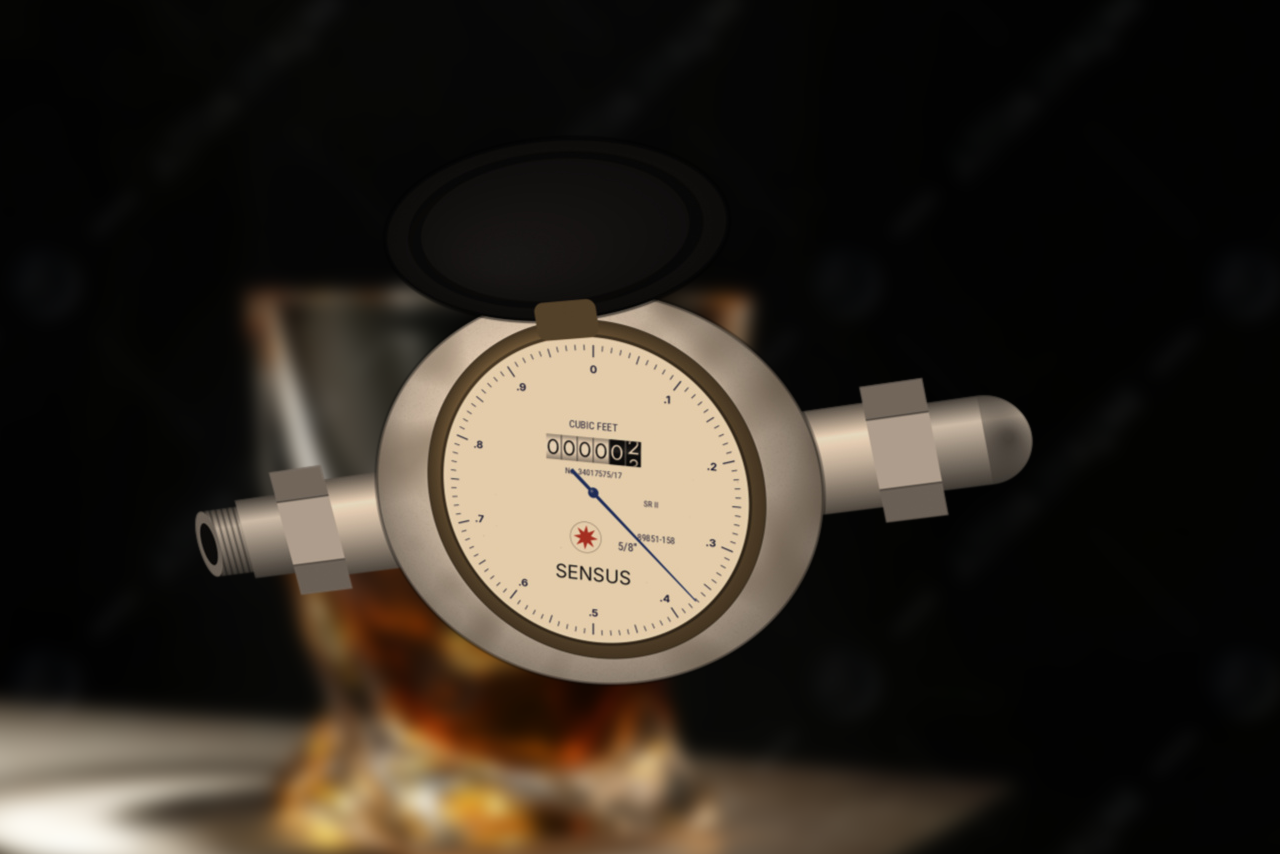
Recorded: 2.37 (ft³)
